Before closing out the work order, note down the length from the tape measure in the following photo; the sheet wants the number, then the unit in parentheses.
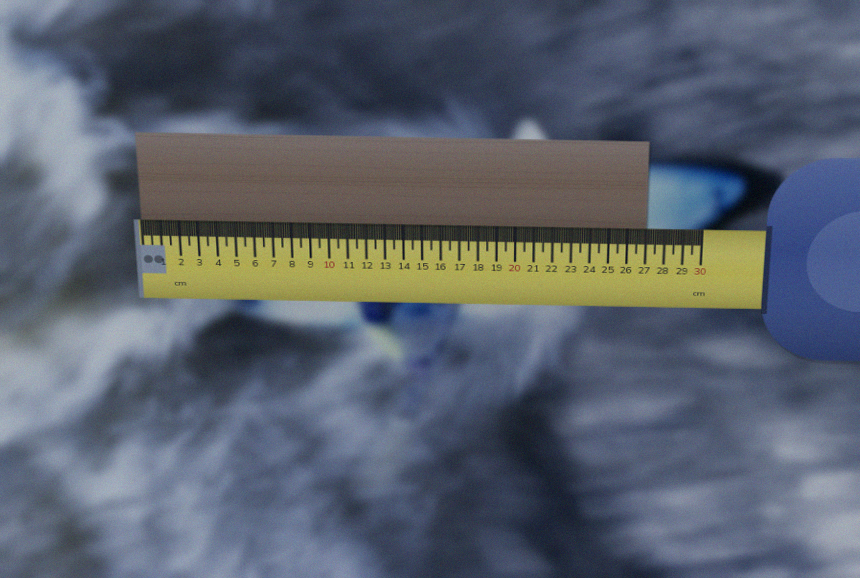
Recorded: 27 (cm)
